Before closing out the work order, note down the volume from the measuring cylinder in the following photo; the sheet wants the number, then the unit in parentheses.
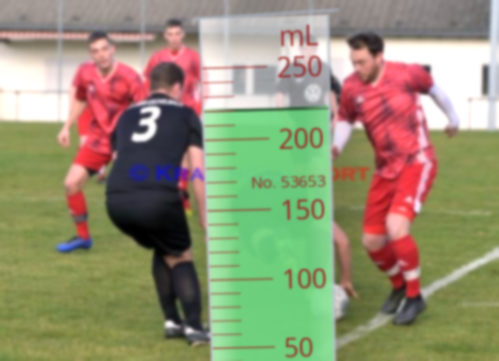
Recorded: 220 (mL)
